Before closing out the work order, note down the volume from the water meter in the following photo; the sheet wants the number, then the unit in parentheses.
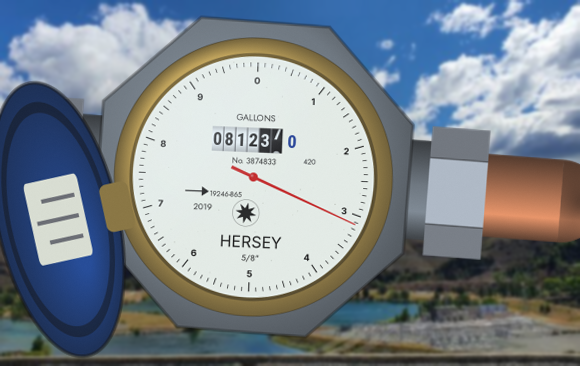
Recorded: 812373.1 (gal)
